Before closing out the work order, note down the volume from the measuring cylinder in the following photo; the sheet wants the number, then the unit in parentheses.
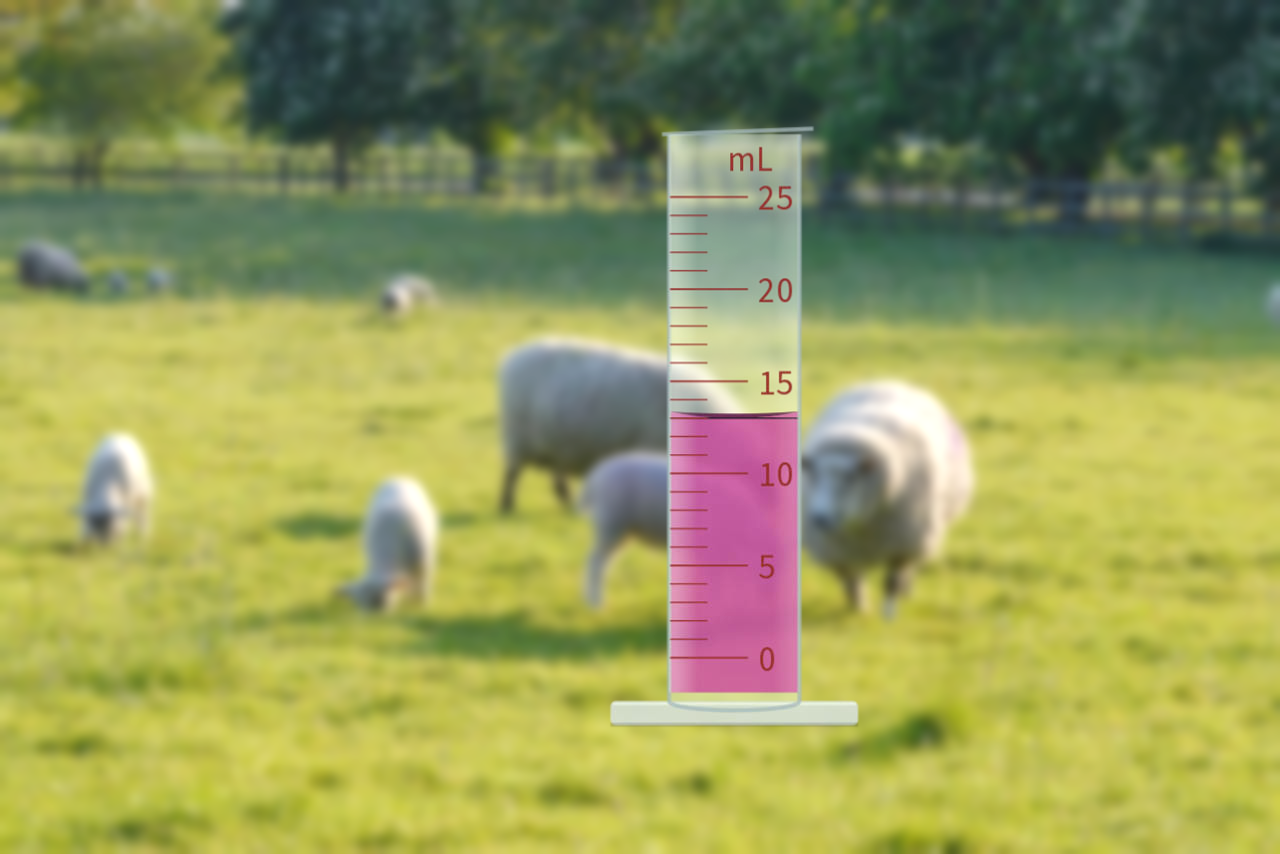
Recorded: 13 (mL)
